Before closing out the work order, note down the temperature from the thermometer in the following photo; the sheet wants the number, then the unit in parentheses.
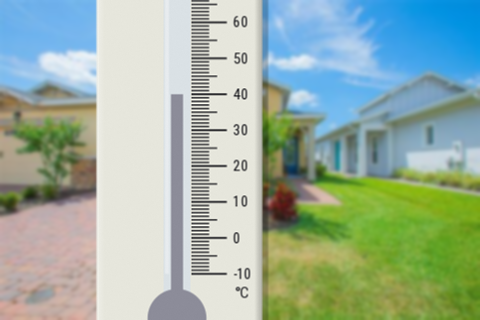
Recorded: 40 (°C)
